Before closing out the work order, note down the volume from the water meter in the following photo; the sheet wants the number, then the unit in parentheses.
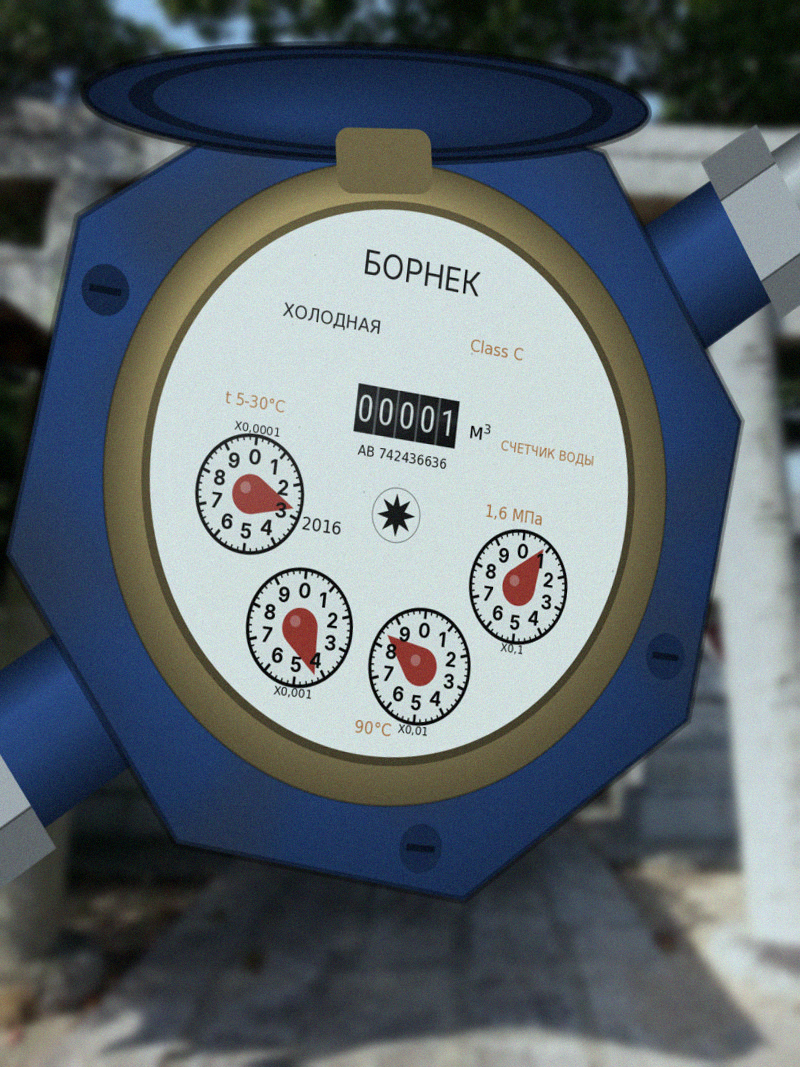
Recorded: 1.0842 (m³)
